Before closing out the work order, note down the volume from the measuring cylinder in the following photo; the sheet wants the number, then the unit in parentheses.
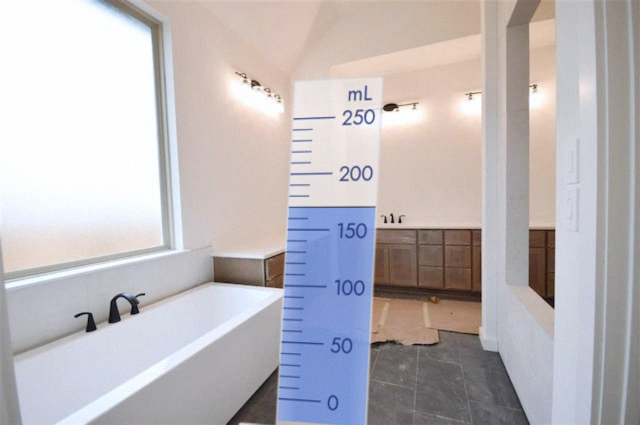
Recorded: 170 (mL)
